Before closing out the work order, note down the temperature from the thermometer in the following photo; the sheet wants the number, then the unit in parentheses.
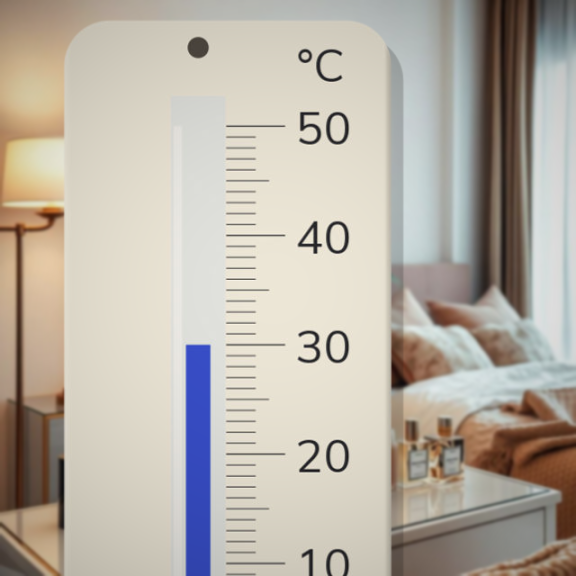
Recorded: 30 (°C)
